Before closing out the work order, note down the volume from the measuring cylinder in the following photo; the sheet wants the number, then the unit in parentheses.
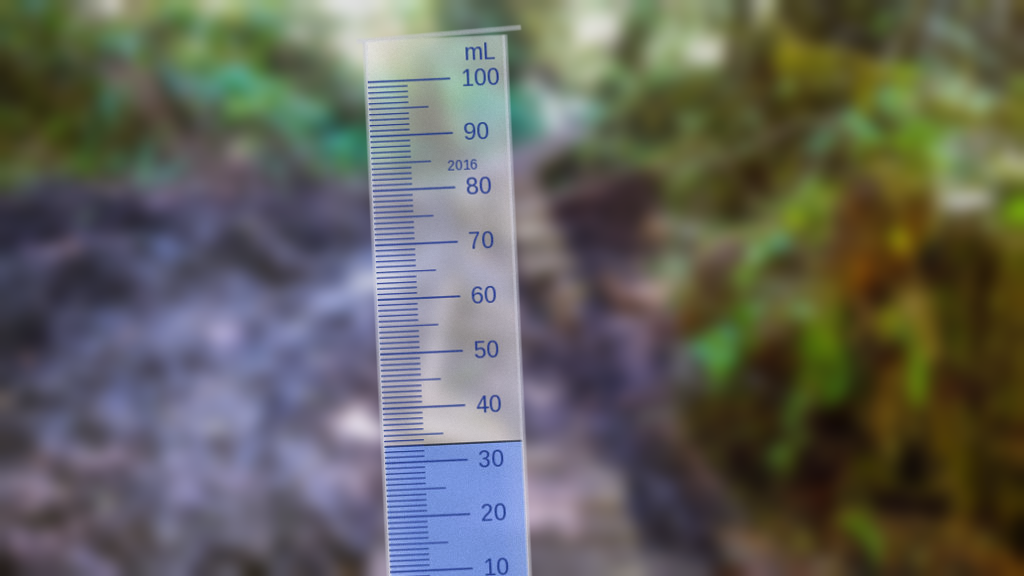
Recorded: 33 (mL)
